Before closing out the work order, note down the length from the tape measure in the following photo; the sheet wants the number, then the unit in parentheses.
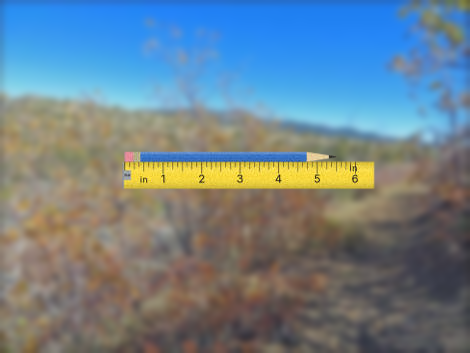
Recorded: 5.5 (in)
